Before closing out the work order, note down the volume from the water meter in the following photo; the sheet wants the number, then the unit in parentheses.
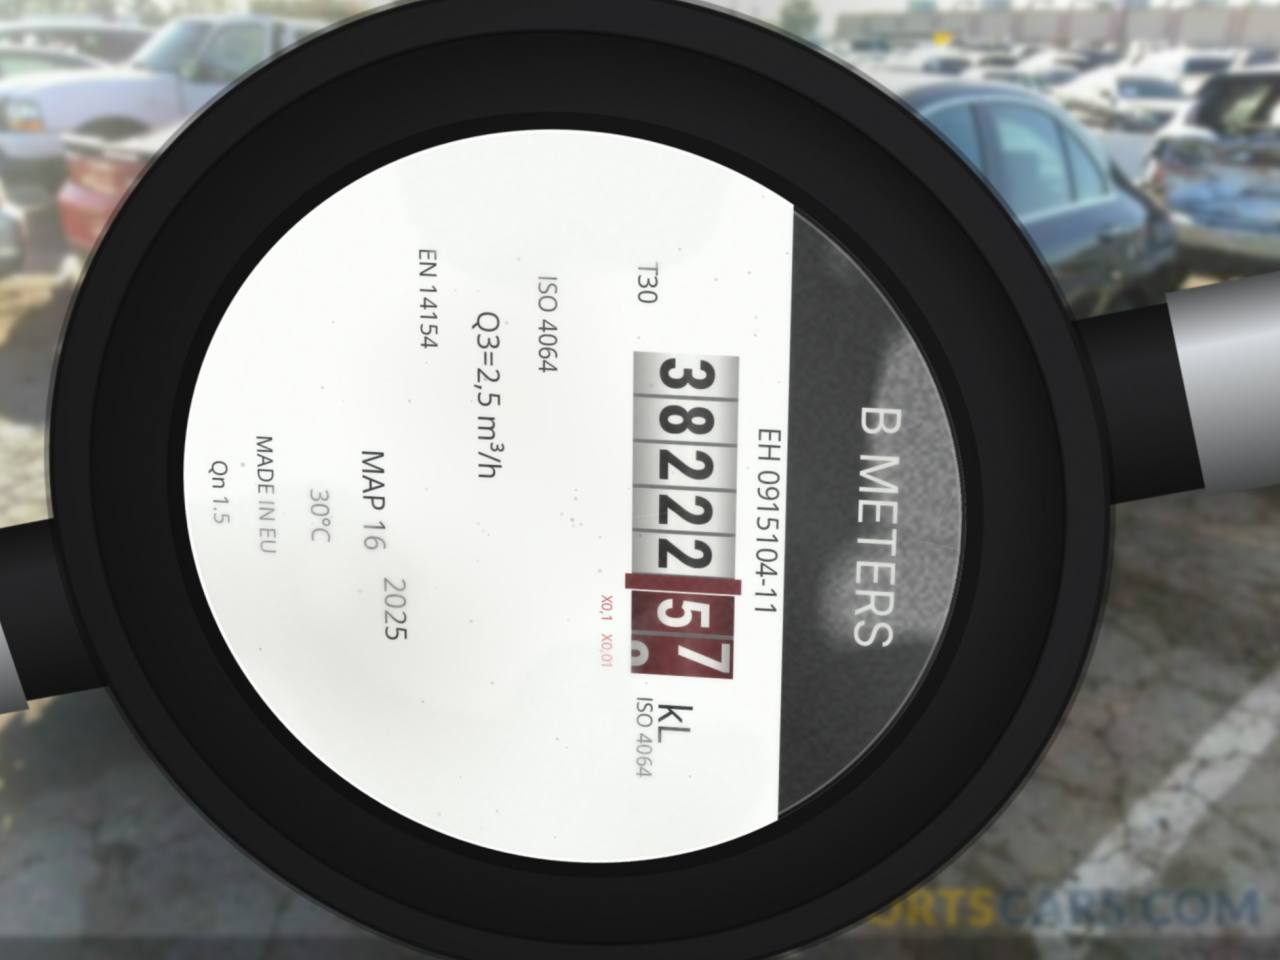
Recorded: 38222.57 (kL)
